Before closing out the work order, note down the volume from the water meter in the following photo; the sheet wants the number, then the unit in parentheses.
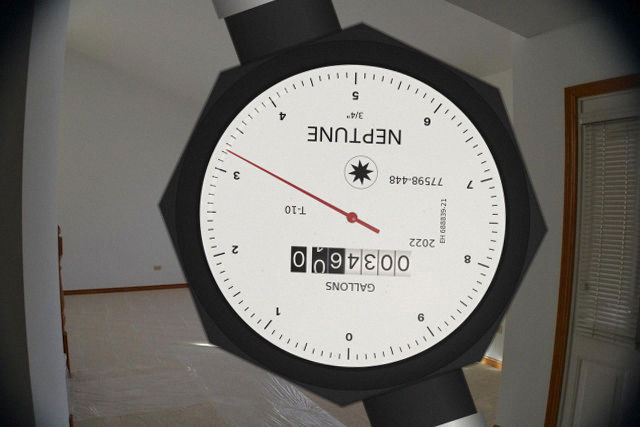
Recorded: 34603.2 (gal)
